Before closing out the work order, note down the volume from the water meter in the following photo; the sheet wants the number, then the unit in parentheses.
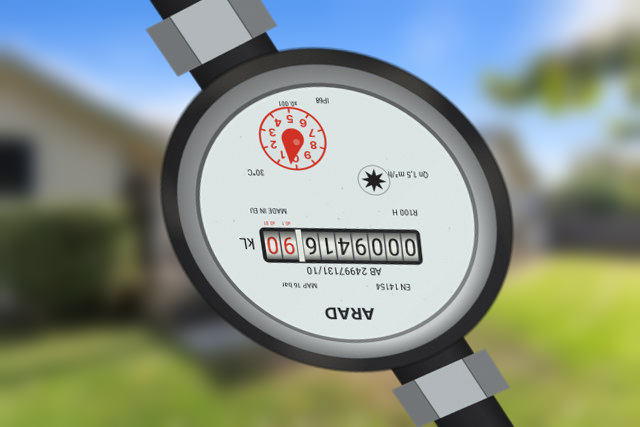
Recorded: 9416.900 (kL)
